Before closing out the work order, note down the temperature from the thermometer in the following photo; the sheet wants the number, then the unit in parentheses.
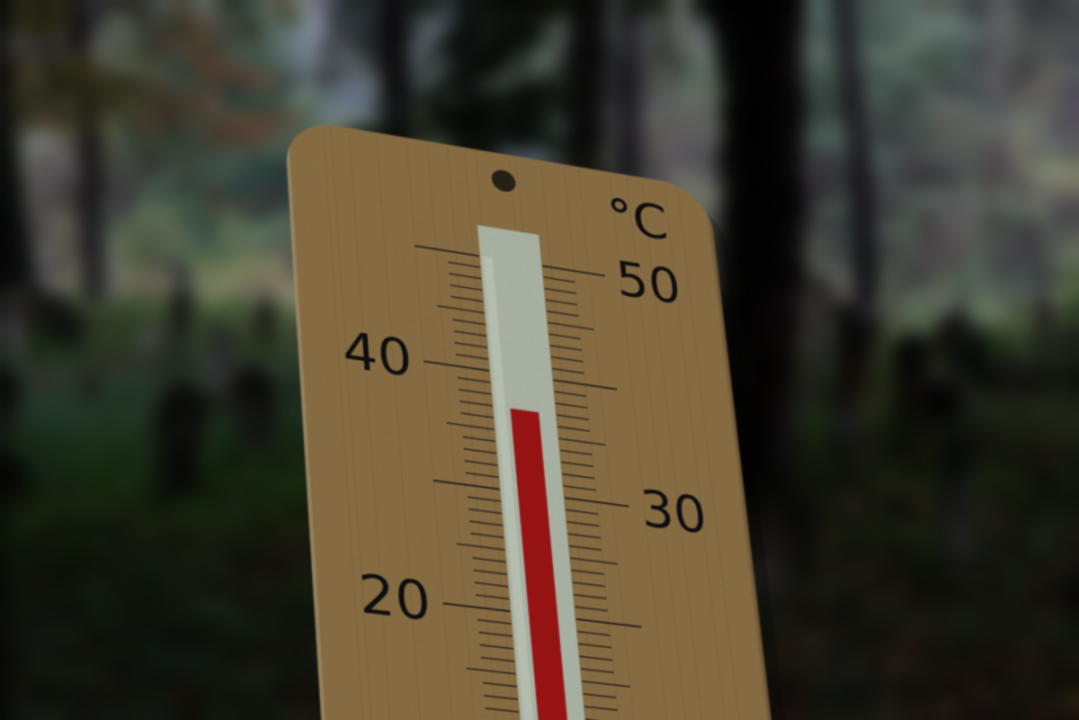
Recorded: 37 (°C)
